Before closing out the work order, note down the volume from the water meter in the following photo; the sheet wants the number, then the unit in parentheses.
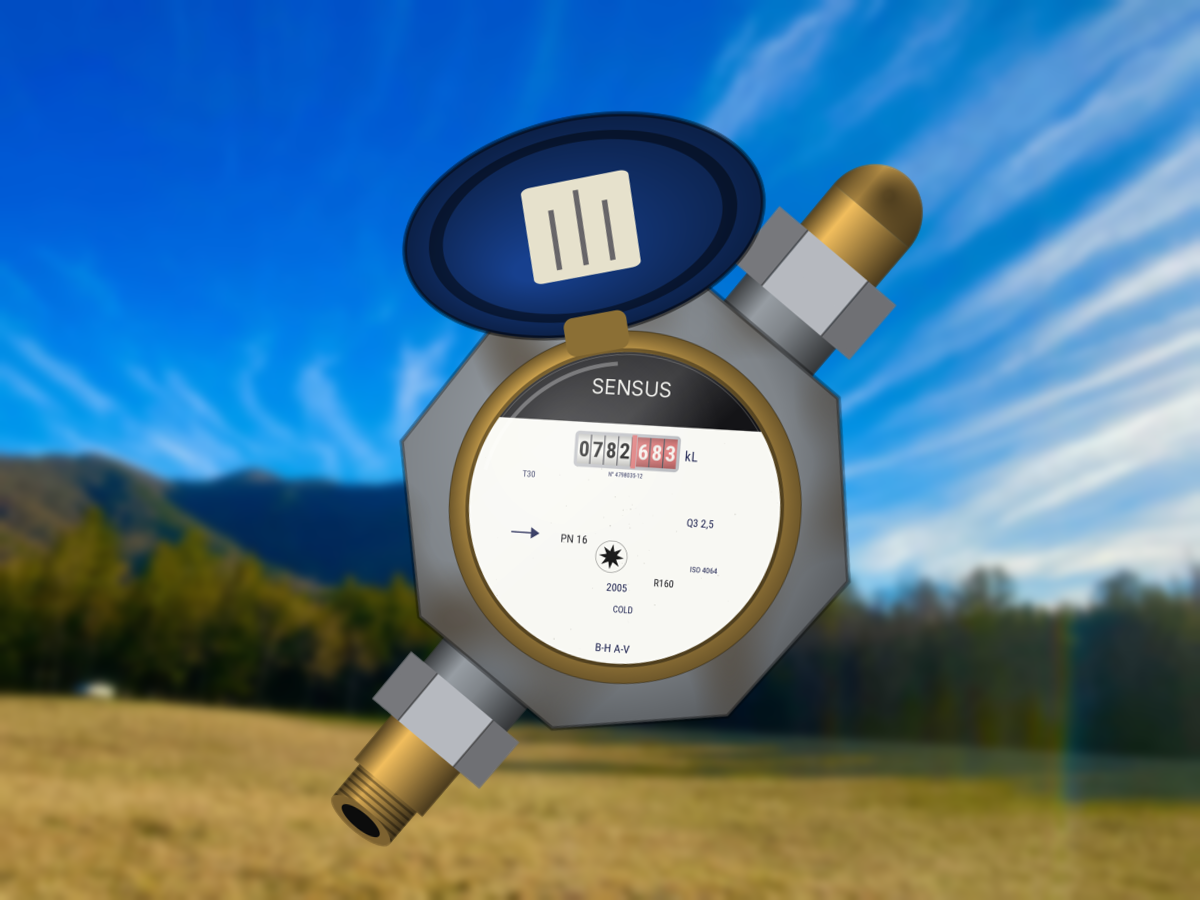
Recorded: 782.683 (kL)
